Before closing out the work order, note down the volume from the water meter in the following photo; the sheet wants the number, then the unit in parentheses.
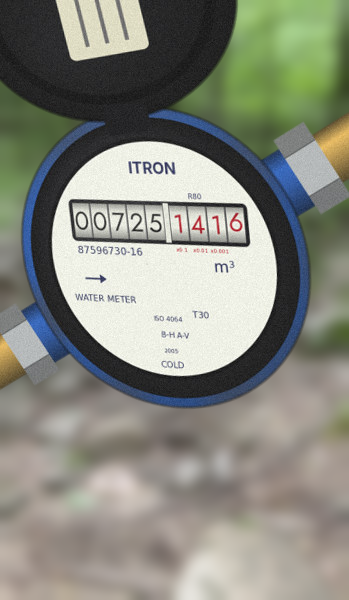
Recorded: 725.1416 (m³)
